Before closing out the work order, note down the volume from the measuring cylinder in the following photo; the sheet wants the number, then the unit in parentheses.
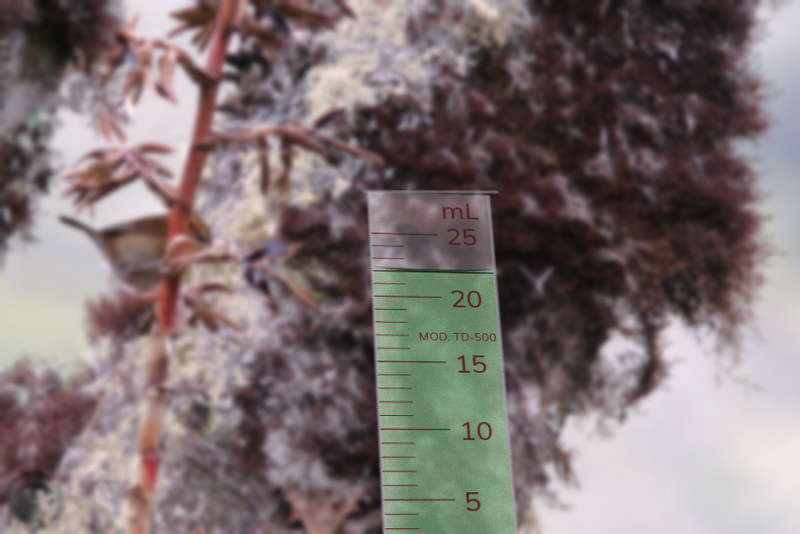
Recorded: 22 (mL)
